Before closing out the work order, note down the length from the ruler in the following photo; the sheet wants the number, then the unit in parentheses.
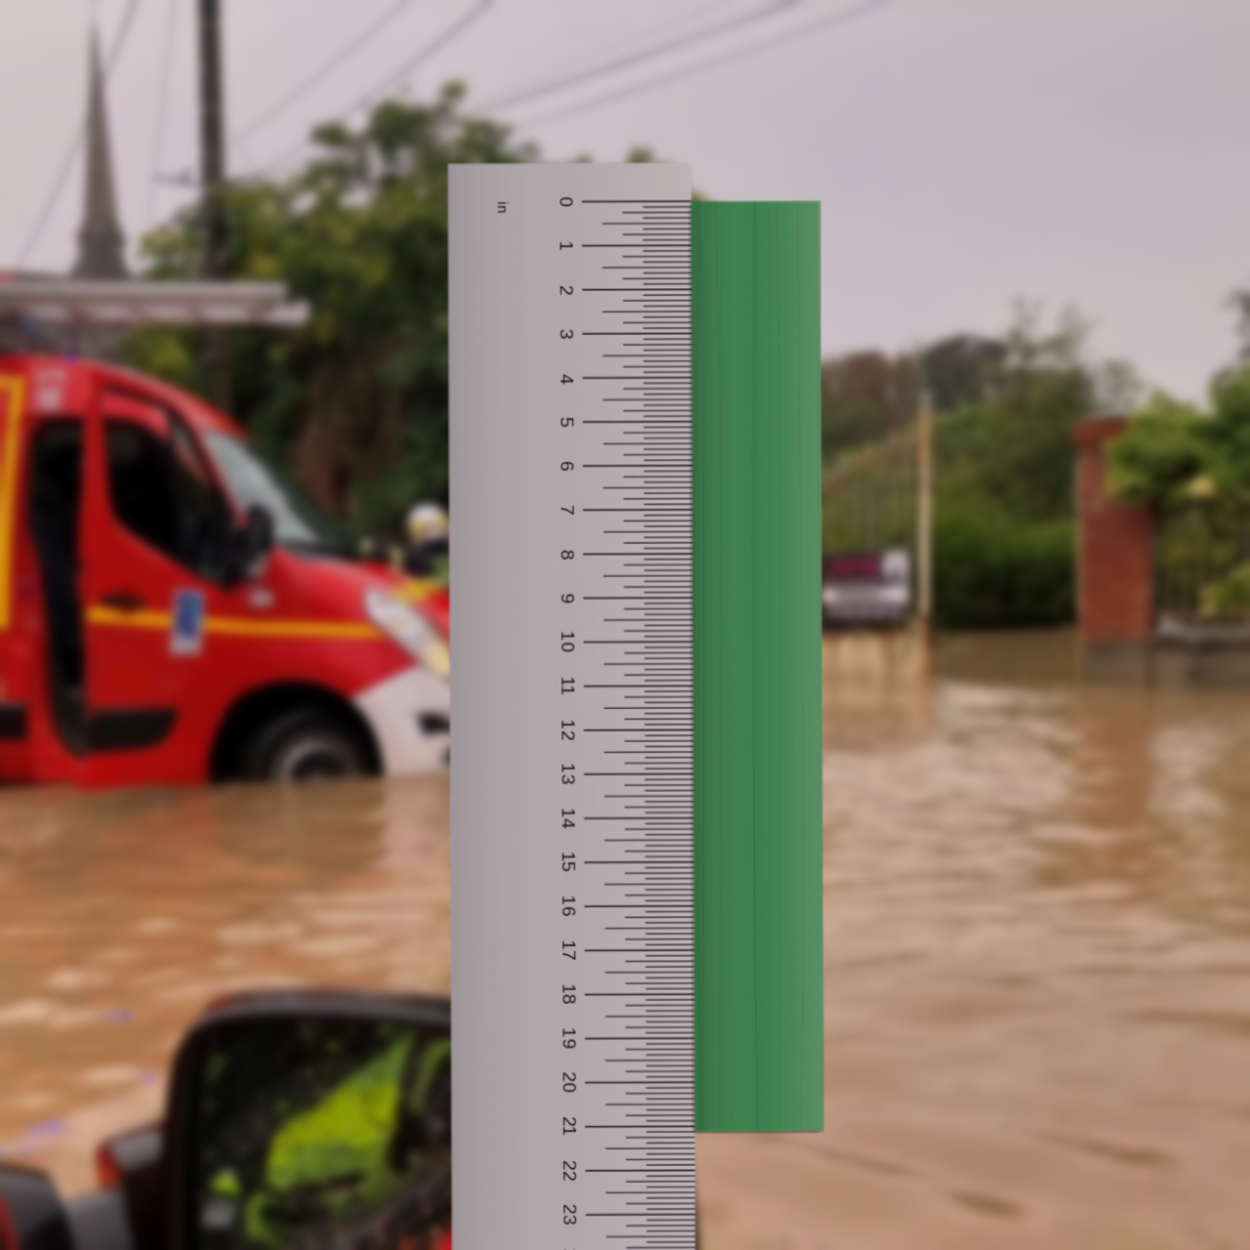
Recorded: 21.125 (in)
